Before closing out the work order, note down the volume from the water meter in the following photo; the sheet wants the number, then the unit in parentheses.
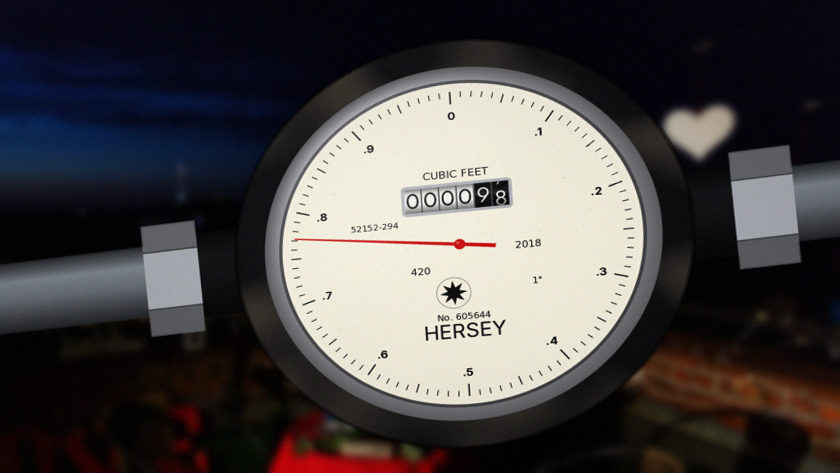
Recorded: 97.77 (ft³)
